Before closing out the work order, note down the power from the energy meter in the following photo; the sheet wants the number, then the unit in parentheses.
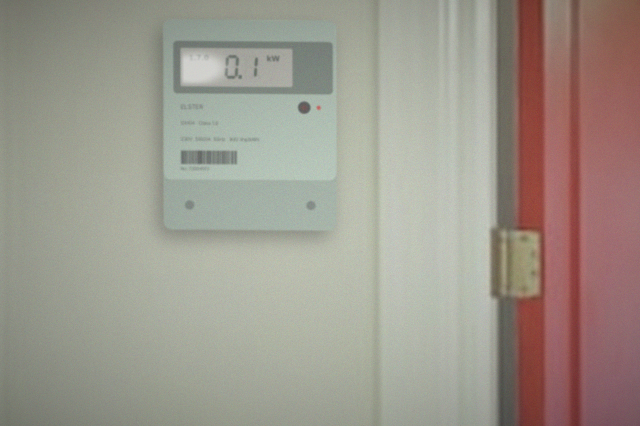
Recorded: 0.1 (kW)
